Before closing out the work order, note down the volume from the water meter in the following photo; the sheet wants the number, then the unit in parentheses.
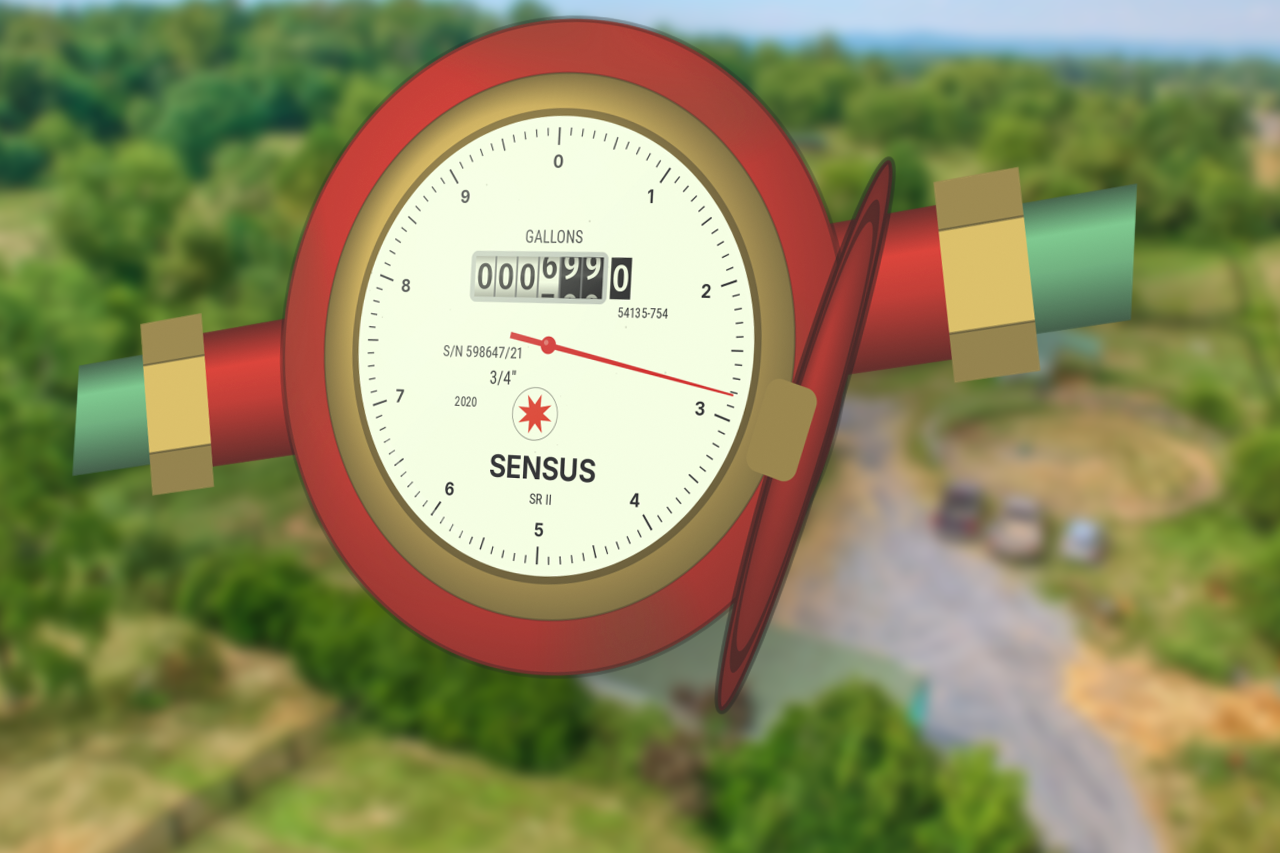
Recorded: 6992.8 (gal)
